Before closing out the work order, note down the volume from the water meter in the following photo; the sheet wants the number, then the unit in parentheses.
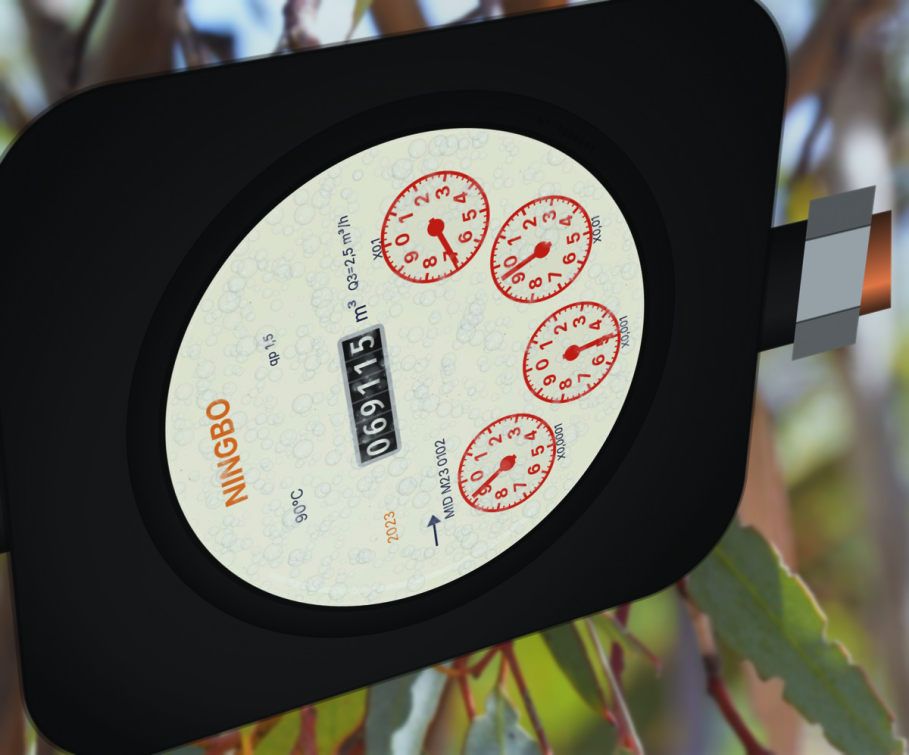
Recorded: 69115.6949 (m³)
